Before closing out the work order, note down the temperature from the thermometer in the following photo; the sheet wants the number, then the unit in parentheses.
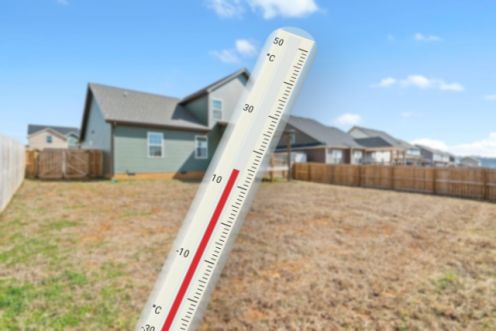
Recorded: 14 (°C)
